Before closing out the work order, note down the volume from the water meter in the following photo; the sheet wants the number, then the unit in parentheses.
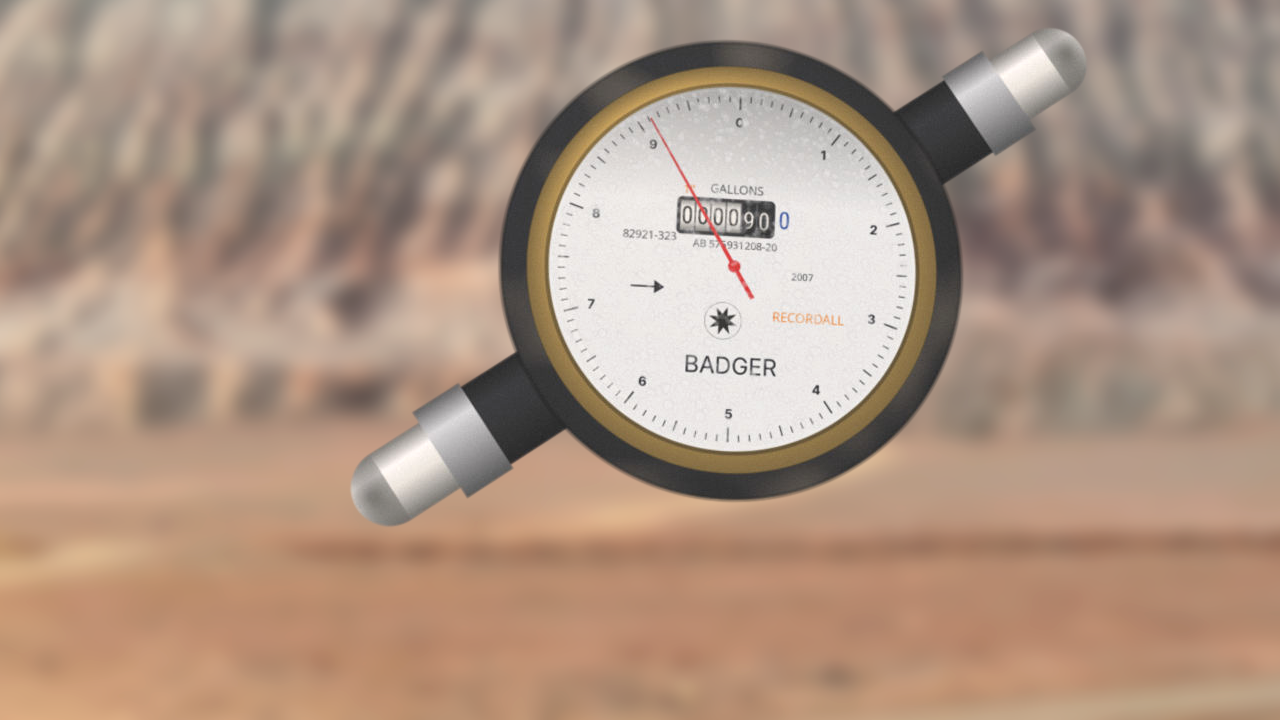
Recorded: 899.1 (gal)
